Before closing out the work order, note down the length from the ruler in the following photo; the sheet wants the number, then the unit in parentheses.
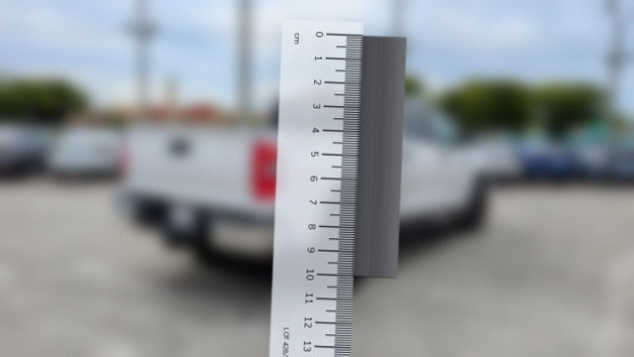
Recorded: 10 (cm)
